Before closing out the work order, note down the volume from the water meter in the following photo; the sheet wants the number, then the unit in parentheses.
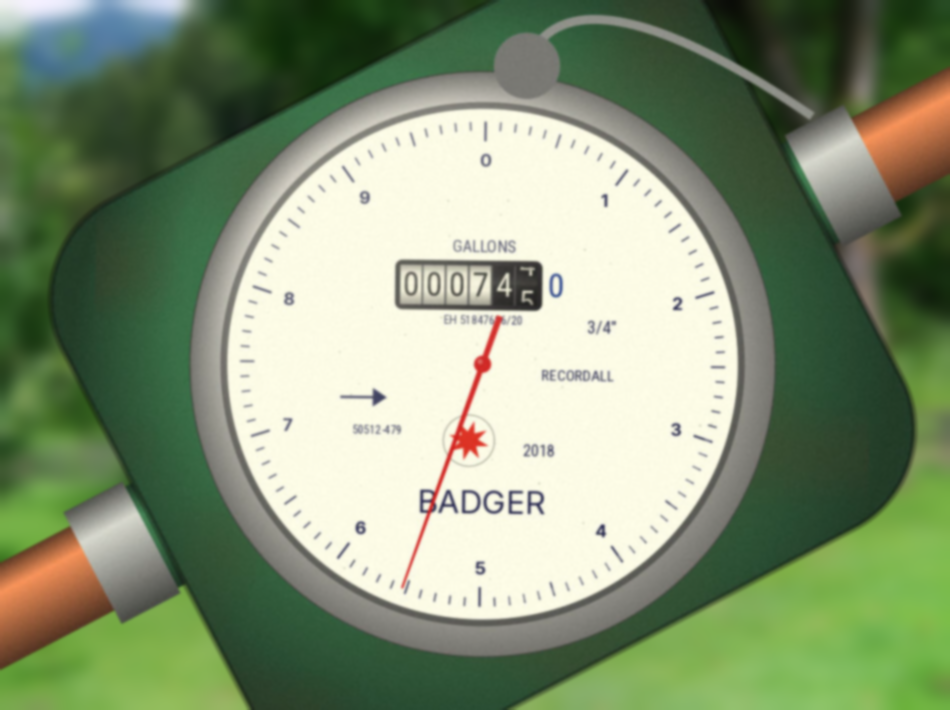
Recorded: 7445.5 (gal)
